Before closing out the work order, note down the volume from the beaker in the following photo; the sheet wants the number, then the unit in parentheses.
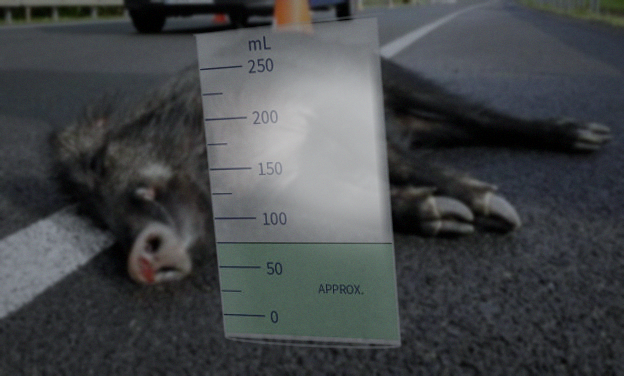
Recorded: 75 (mL)
